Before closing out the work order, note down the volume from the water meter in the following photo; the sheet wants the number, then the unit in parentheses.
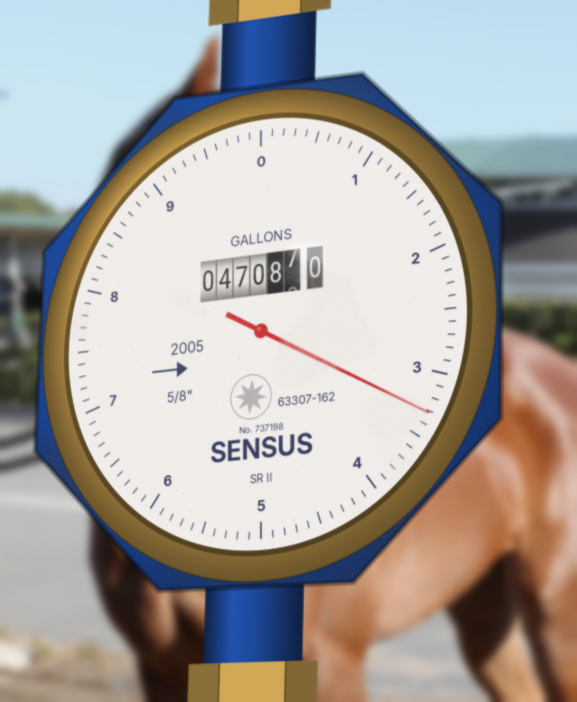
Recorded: 470873.3 (gal)
